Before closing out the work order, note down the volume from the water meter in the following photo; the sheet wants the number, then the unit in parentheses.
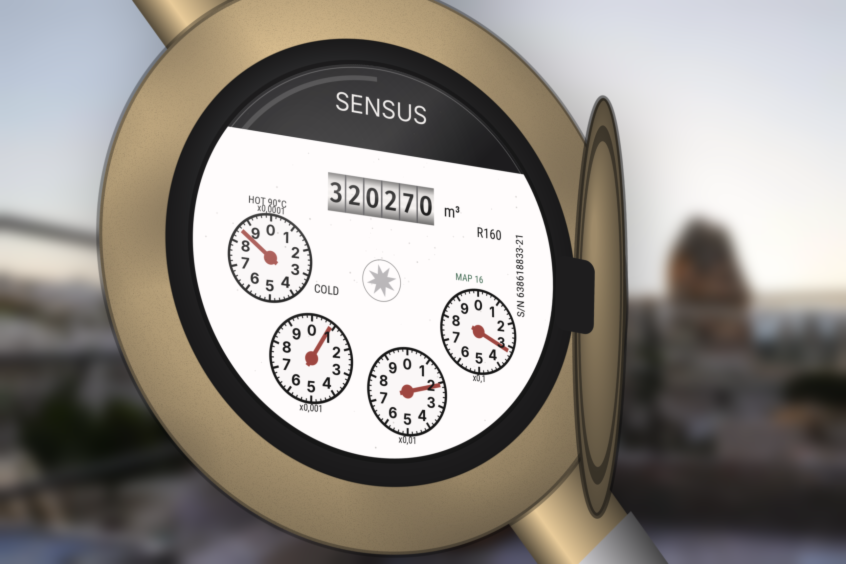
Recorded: 320270.3208 (m³)
